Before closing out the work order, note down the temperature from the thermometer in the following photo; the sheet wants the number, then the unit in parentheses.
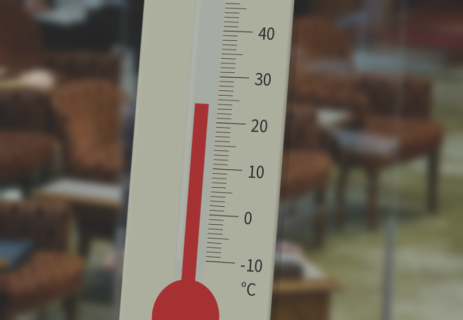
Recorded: 24 (°C)
